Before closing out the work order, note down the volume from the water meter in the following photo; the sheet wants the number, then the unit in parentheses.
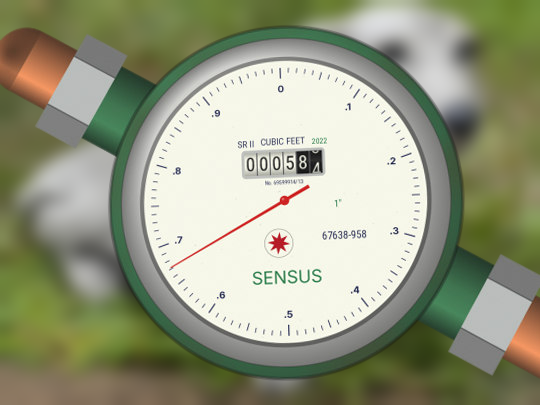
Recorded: 583.67 (ft³)
